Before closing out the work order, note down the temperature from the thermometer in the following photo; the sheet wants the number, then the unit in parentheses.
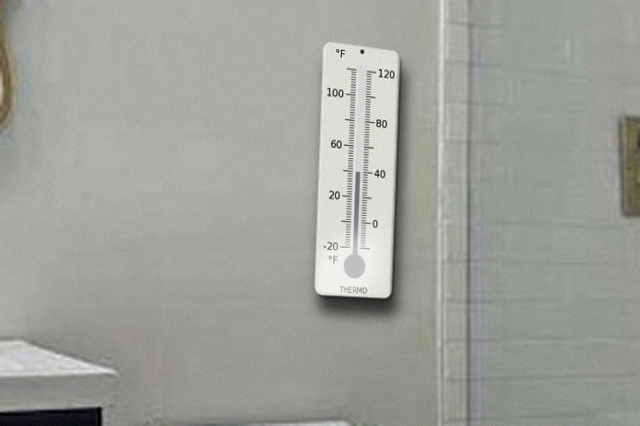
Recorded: 40 (°F)
